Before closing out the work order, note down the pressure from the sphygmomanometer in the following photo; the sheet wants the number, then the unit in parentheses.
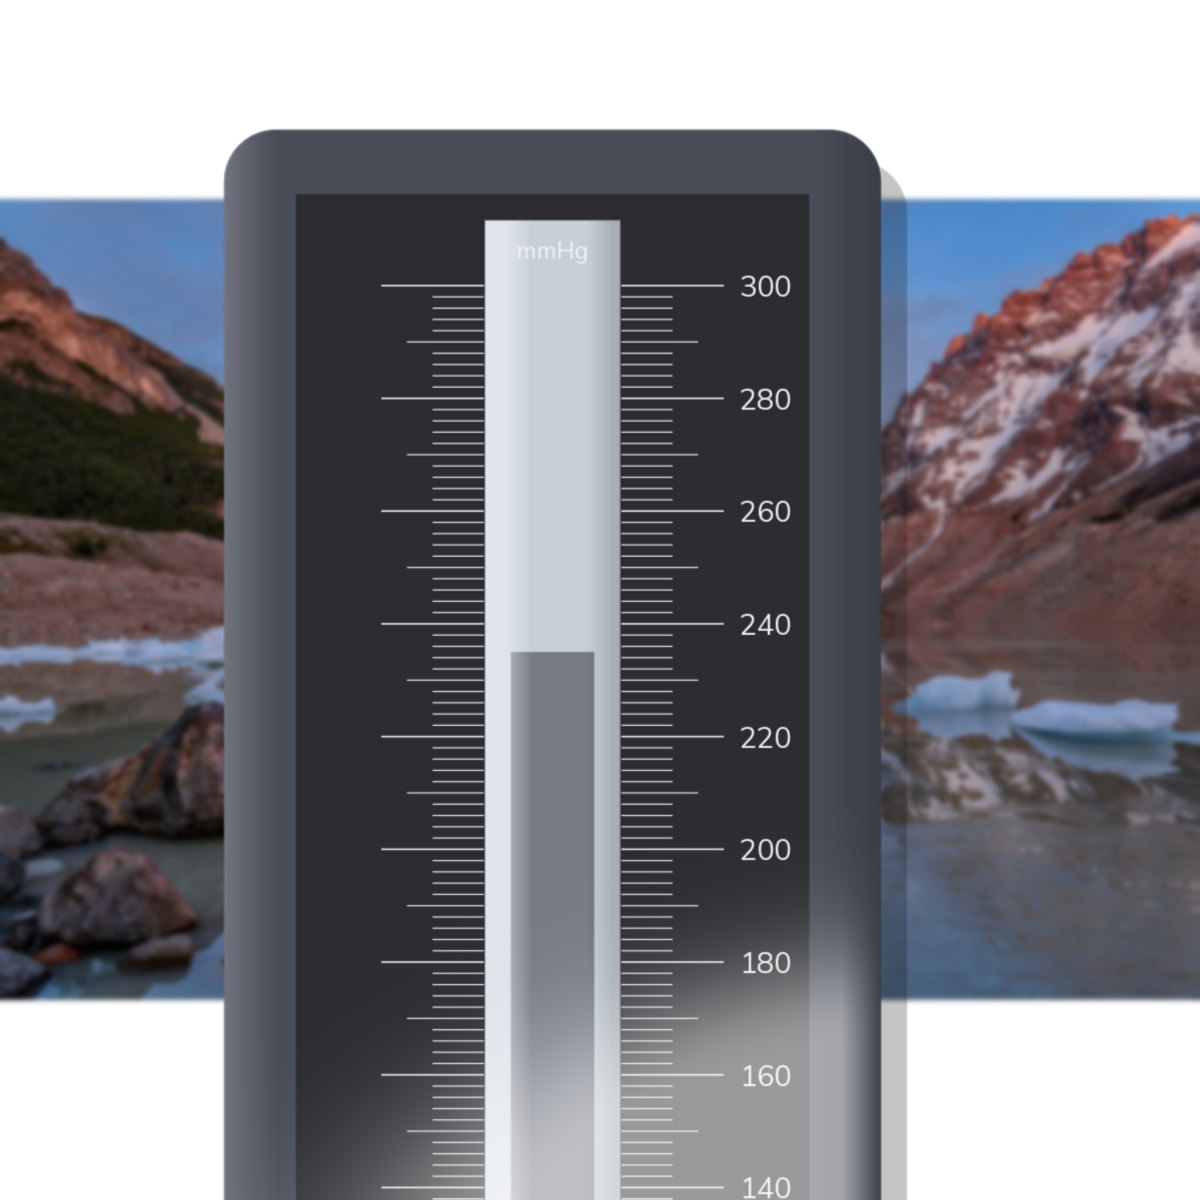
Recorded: 235 (mmHg)
